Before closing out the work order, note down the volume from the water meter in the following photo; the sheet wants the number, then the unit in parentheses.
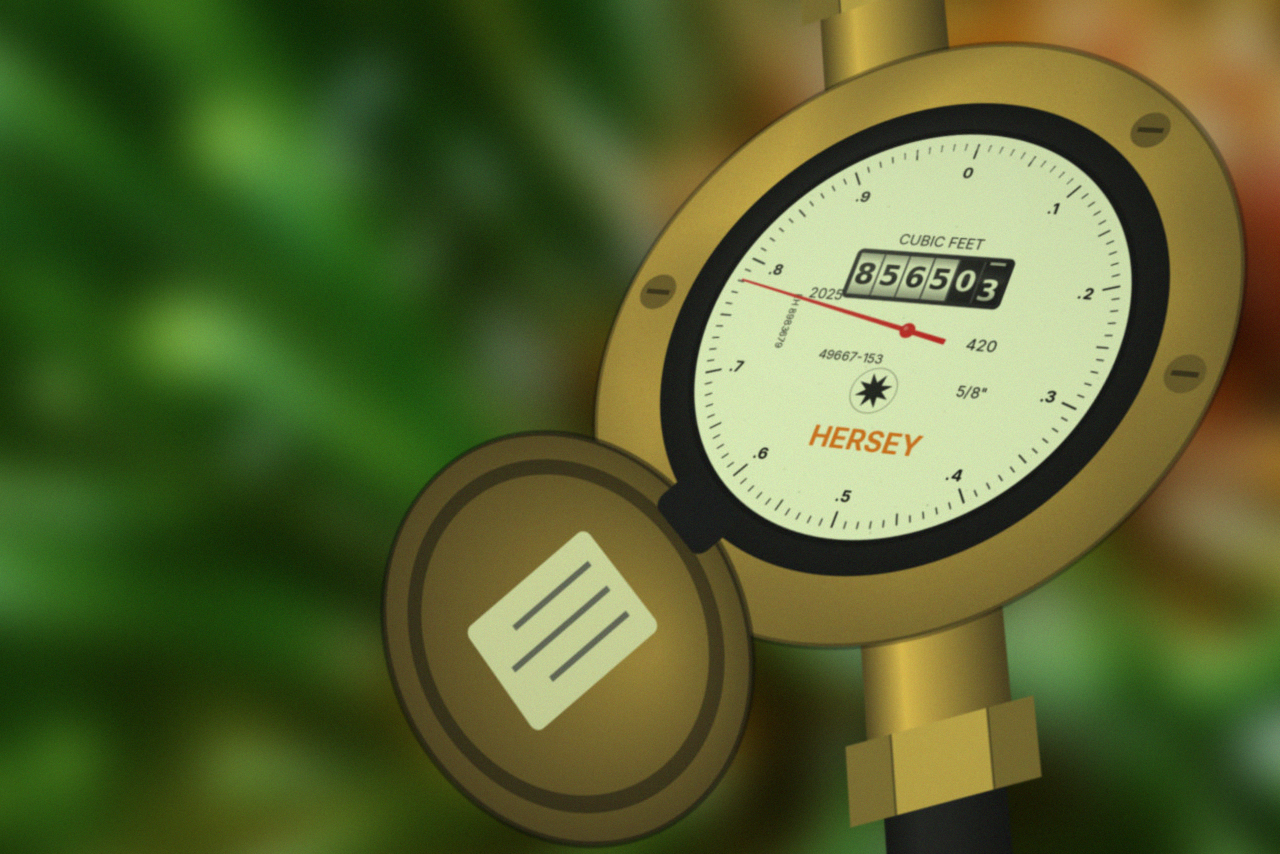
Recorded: 856502.78 (ft³)
